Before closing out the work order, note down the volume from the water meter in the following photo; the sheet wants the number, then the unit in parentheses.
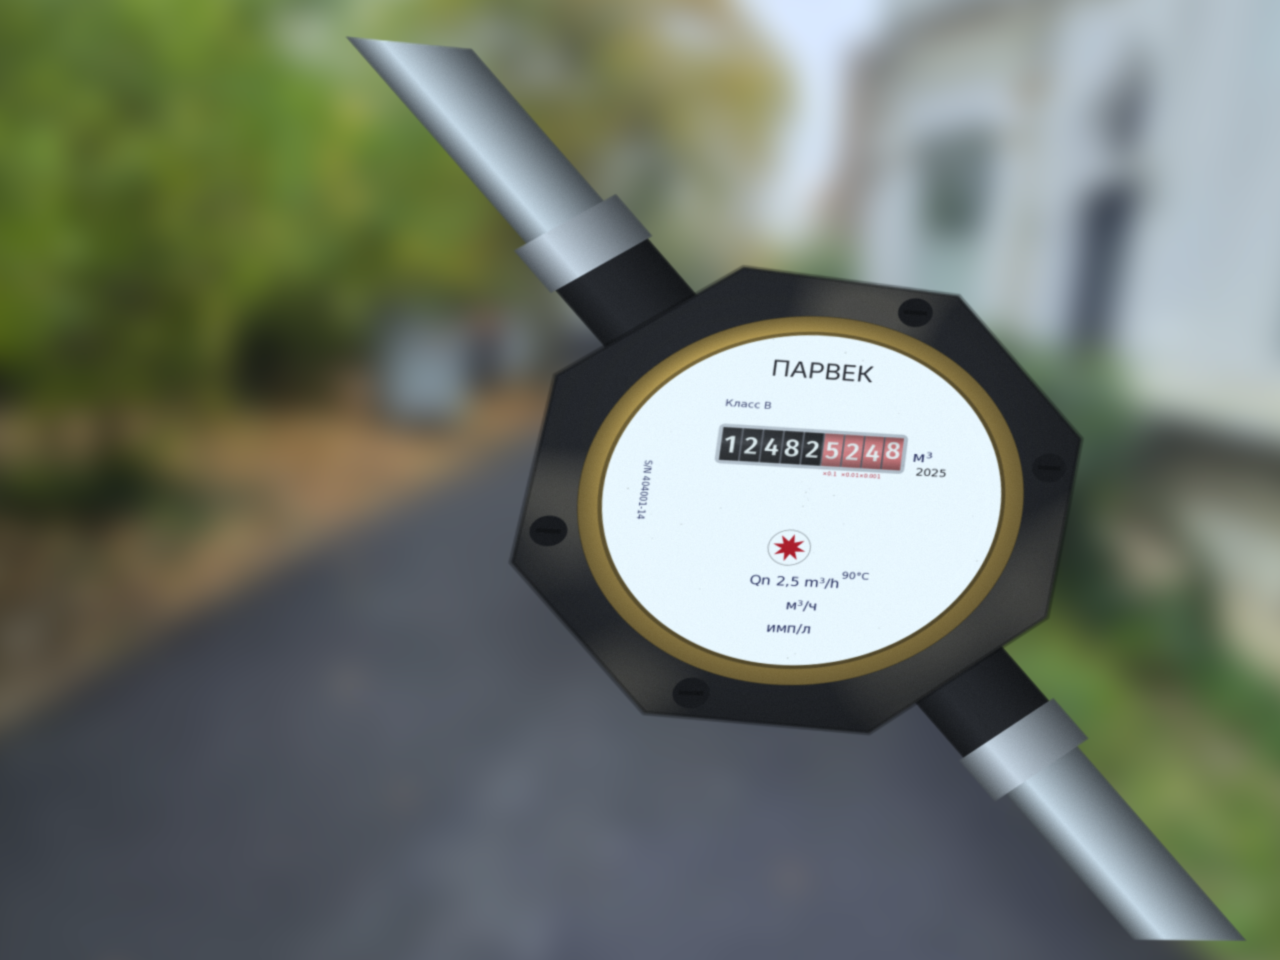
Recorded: 12482.5248 (m³)
